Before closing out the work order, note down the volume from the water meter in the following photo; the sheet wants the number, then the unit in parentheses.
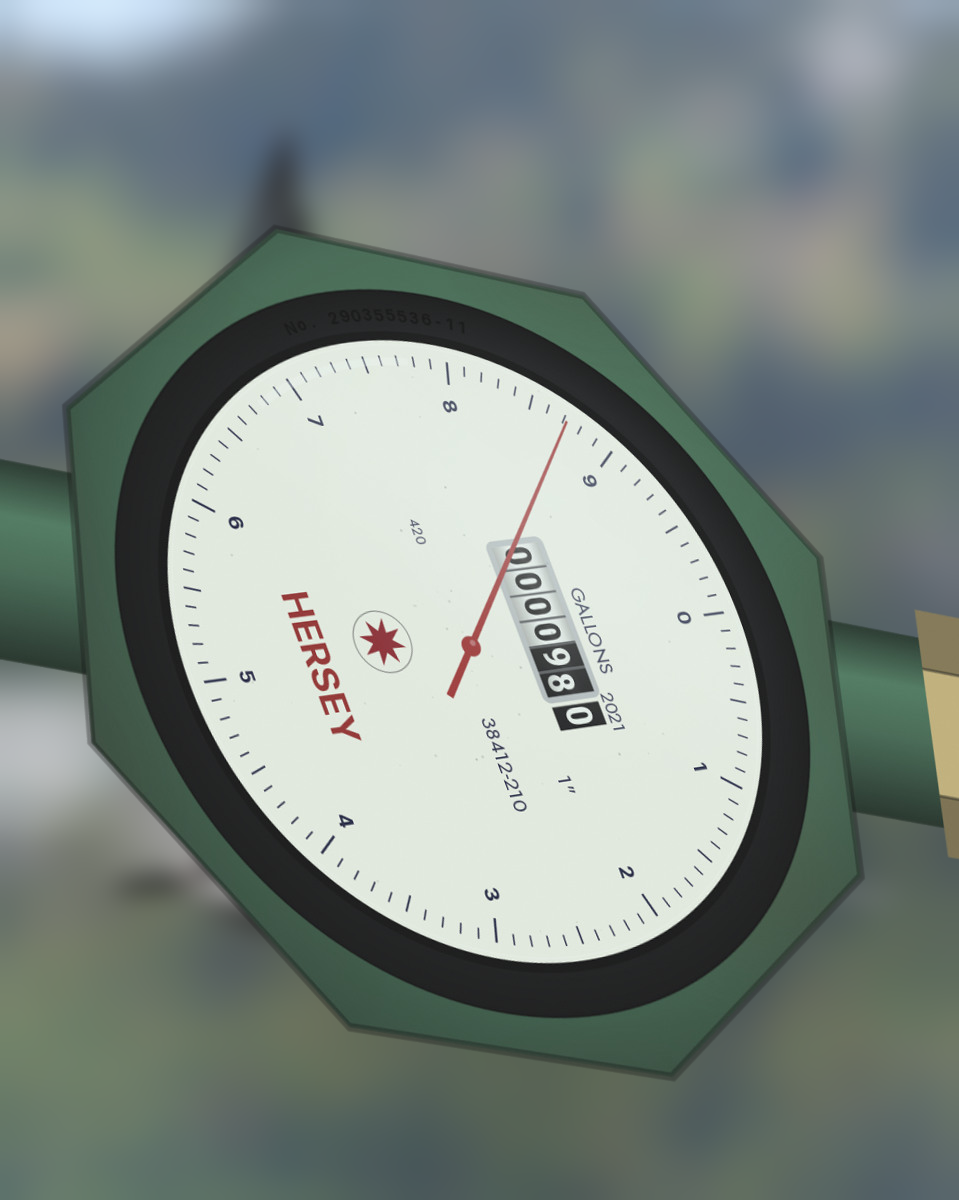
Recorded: 978.7 (gal)
